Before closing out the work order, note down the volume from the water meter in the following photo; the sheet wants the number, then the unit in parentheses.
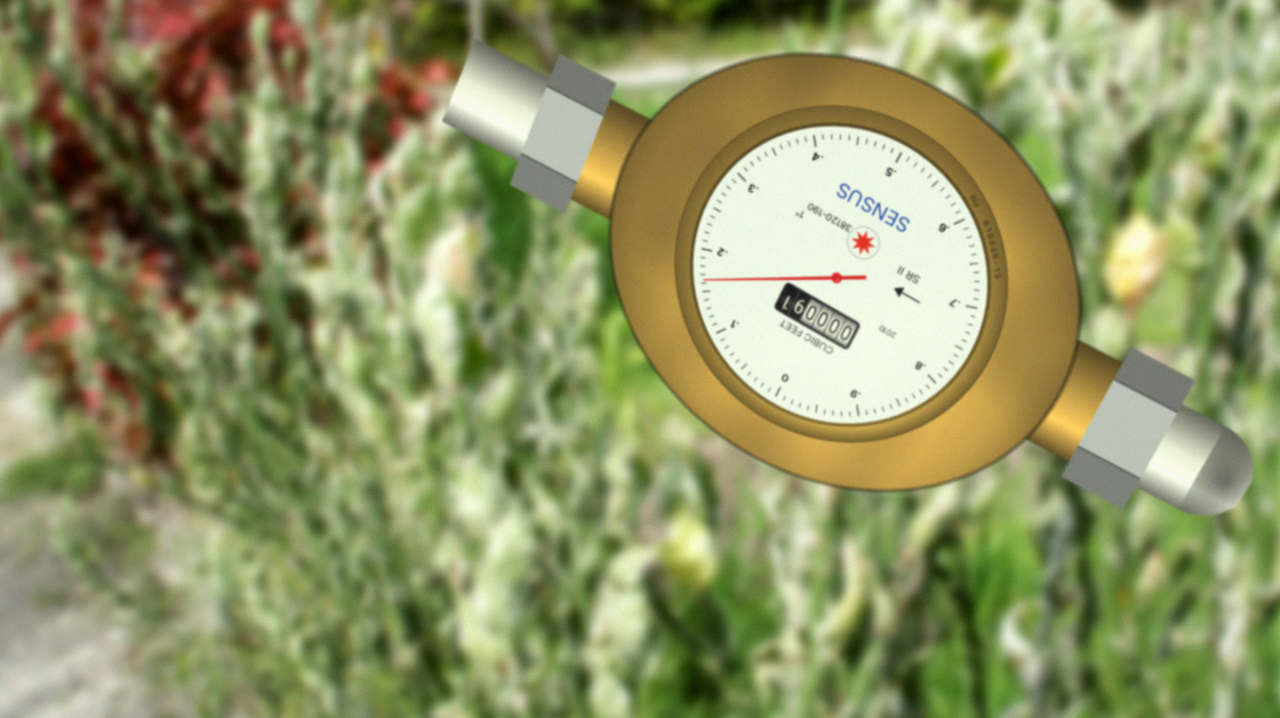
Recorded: 91.16 (ft³)
